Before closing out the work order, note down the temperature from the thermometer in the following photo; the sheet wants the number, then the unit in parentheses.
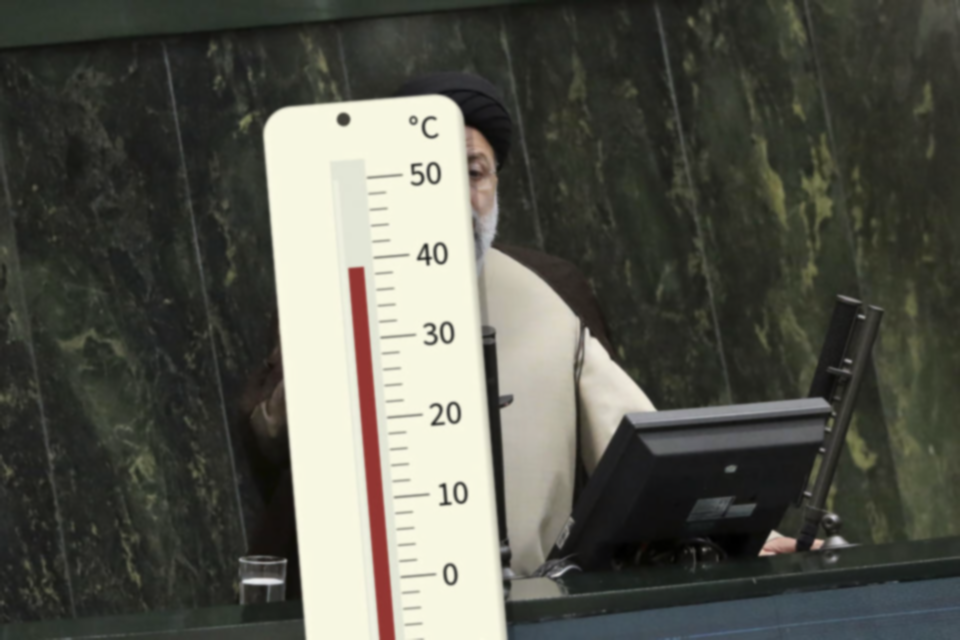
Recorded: 39 (°C)
